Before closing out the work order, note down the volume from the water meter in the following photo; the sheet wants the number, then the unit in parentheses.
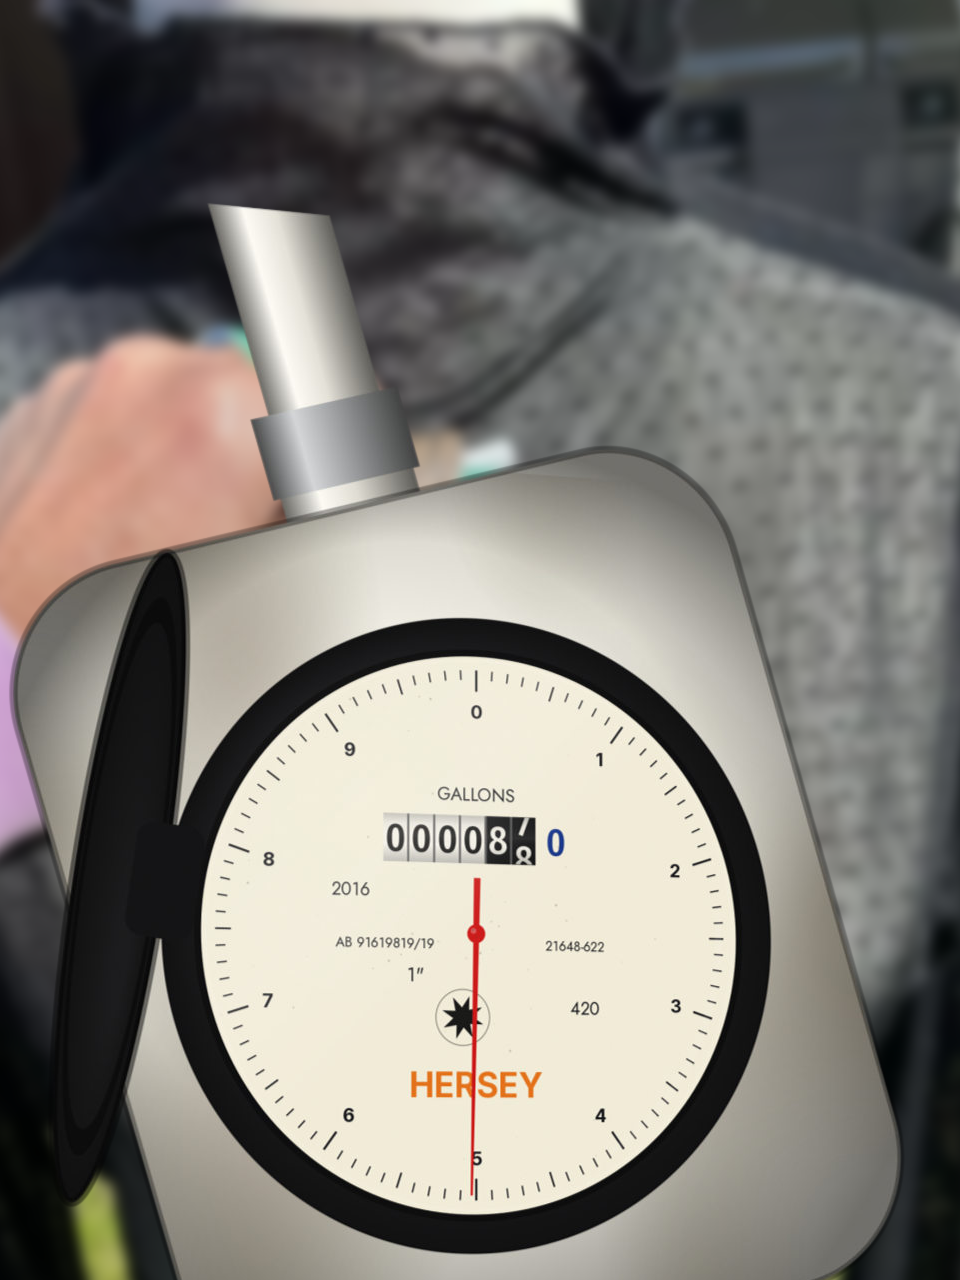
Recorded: 875.0 (gal)
